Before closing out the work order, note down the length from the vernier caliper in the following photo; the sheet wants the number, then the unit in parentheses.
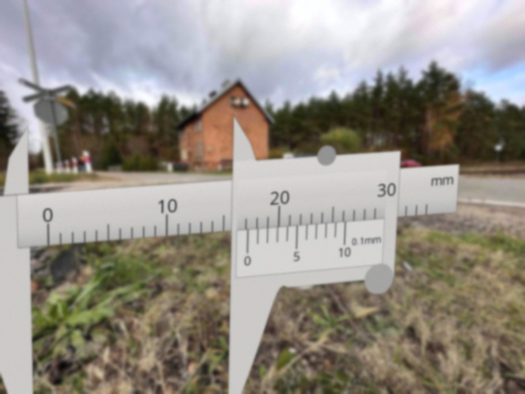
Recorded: 17.2 (mm)
